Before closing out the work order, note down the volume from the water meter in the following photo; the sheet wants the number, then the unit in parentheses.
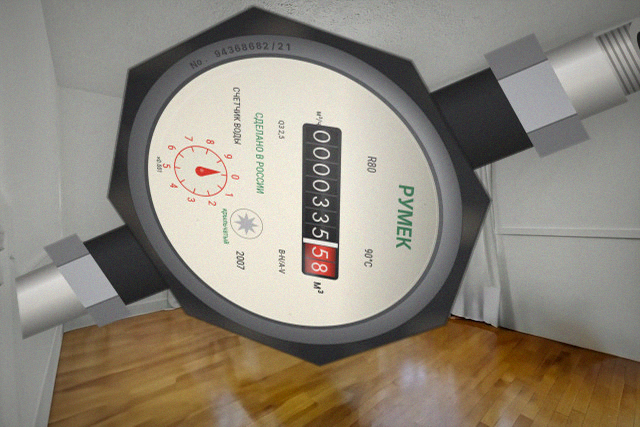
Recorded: 335.579 (m³)
